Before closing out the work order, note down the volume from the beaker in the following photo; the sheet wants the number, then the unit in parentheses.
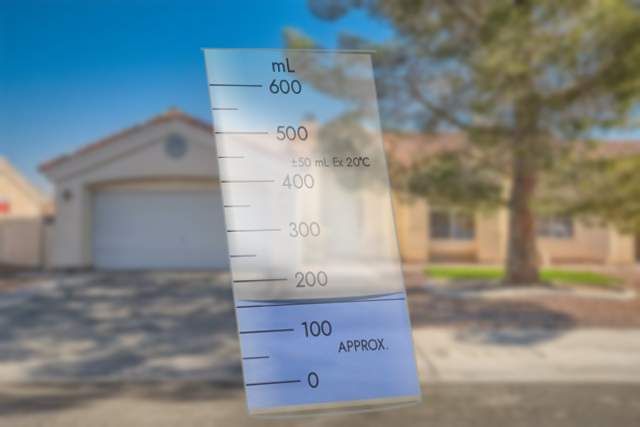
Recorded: 150 (mL)
